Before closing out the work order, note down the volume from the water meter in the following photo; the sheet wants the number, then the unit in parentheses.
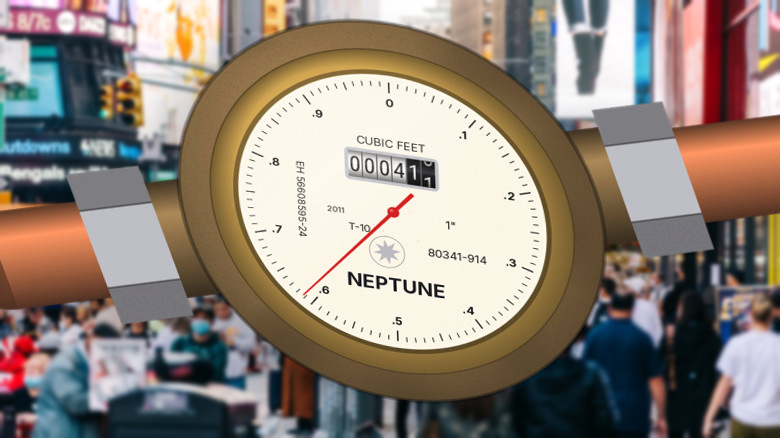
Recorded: 410.61 (ft³)
